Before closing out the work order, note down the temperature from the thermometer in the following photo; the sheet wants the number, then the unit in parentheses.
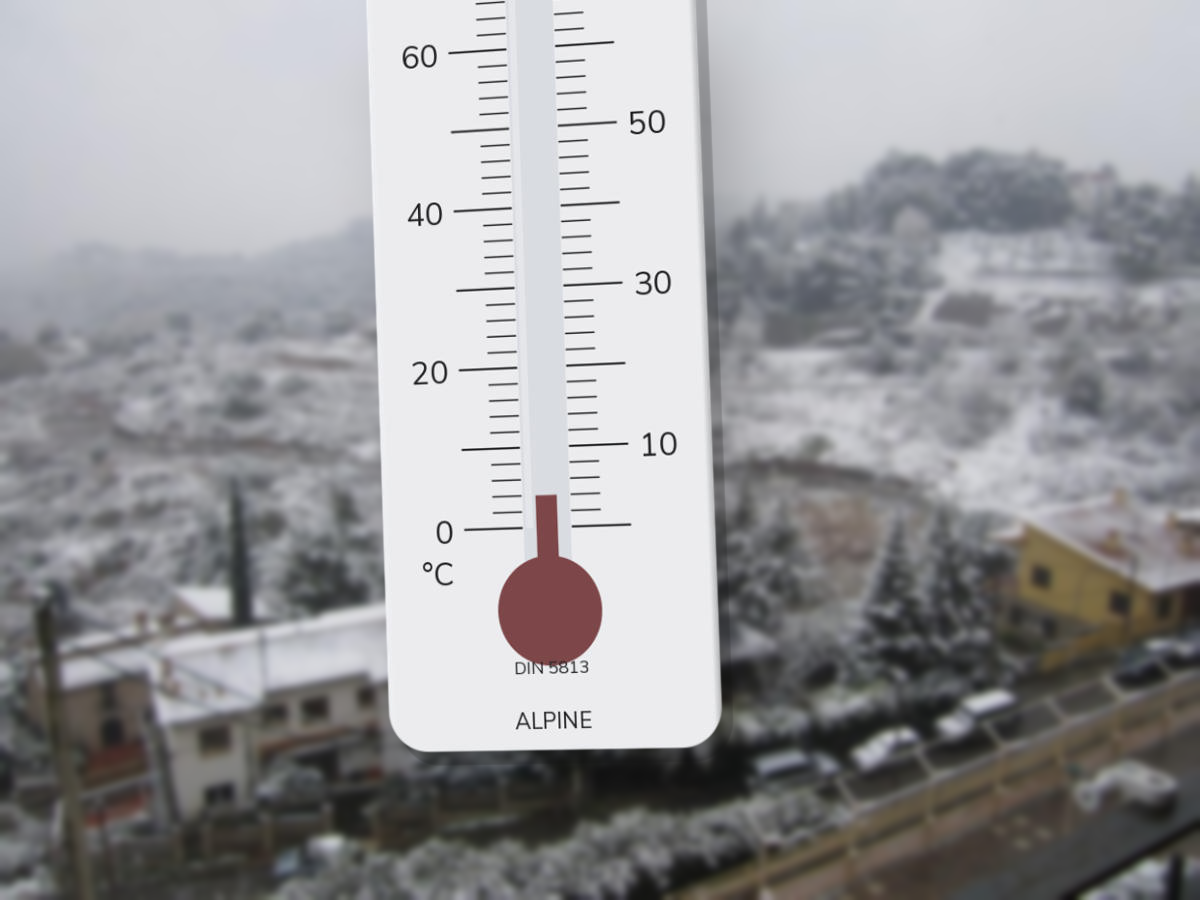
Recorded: 4 (°C)
